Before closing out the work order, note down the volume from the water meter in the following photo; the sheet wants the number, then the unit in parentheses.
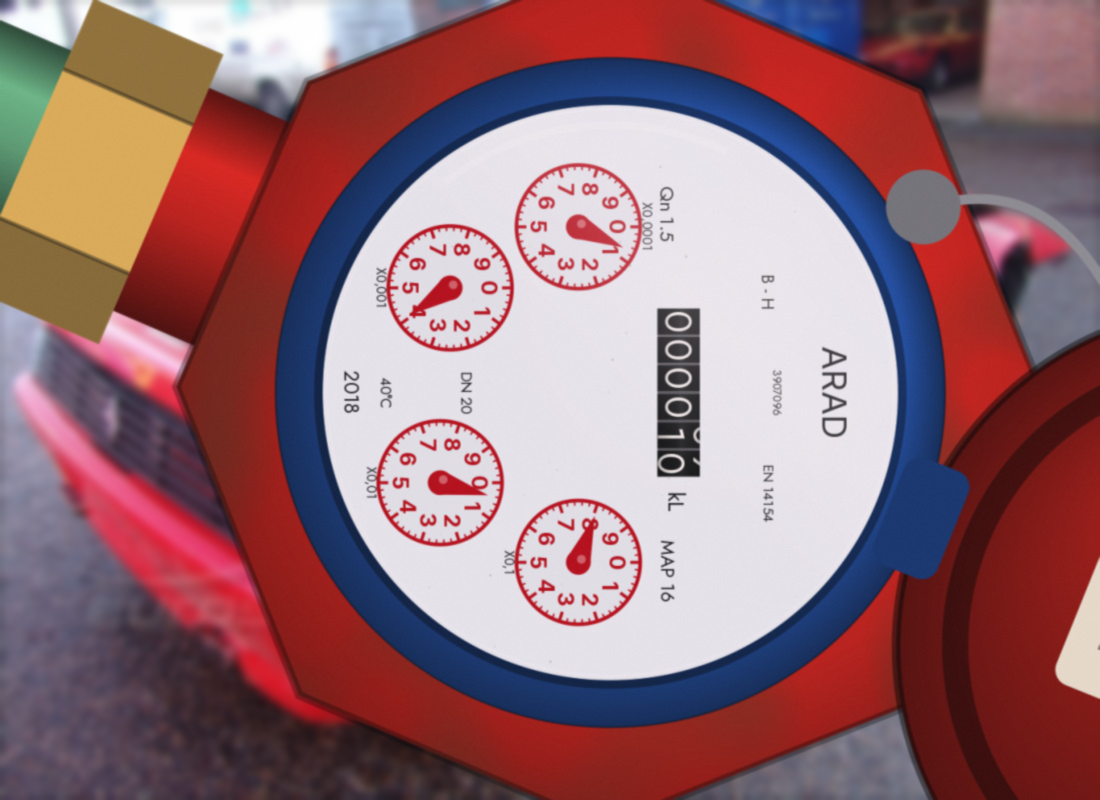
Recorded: 9.8040 (kL)
